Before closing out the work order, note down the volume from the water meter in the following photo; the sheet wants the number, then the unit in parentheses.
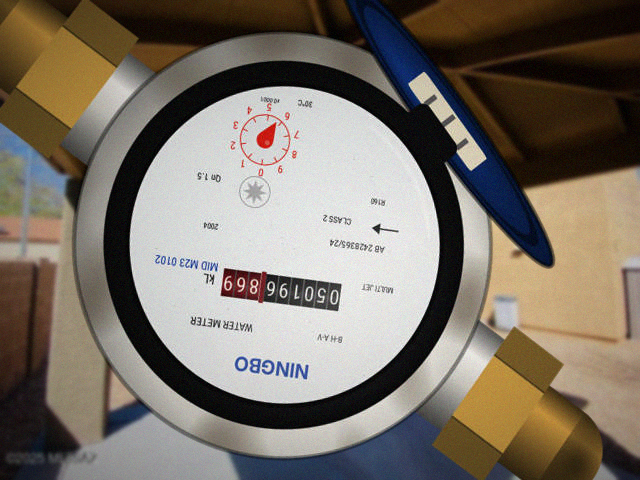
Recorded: 50196.8695 (kL)
